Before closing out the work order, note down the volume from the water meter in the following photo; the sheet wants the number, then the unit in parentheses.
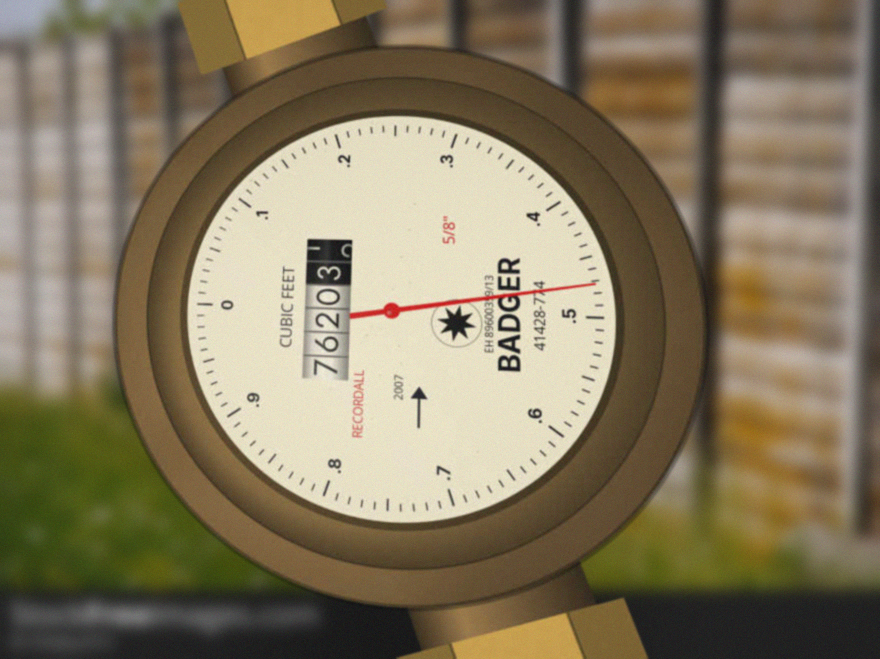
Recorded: 762031.47 (ft³)
